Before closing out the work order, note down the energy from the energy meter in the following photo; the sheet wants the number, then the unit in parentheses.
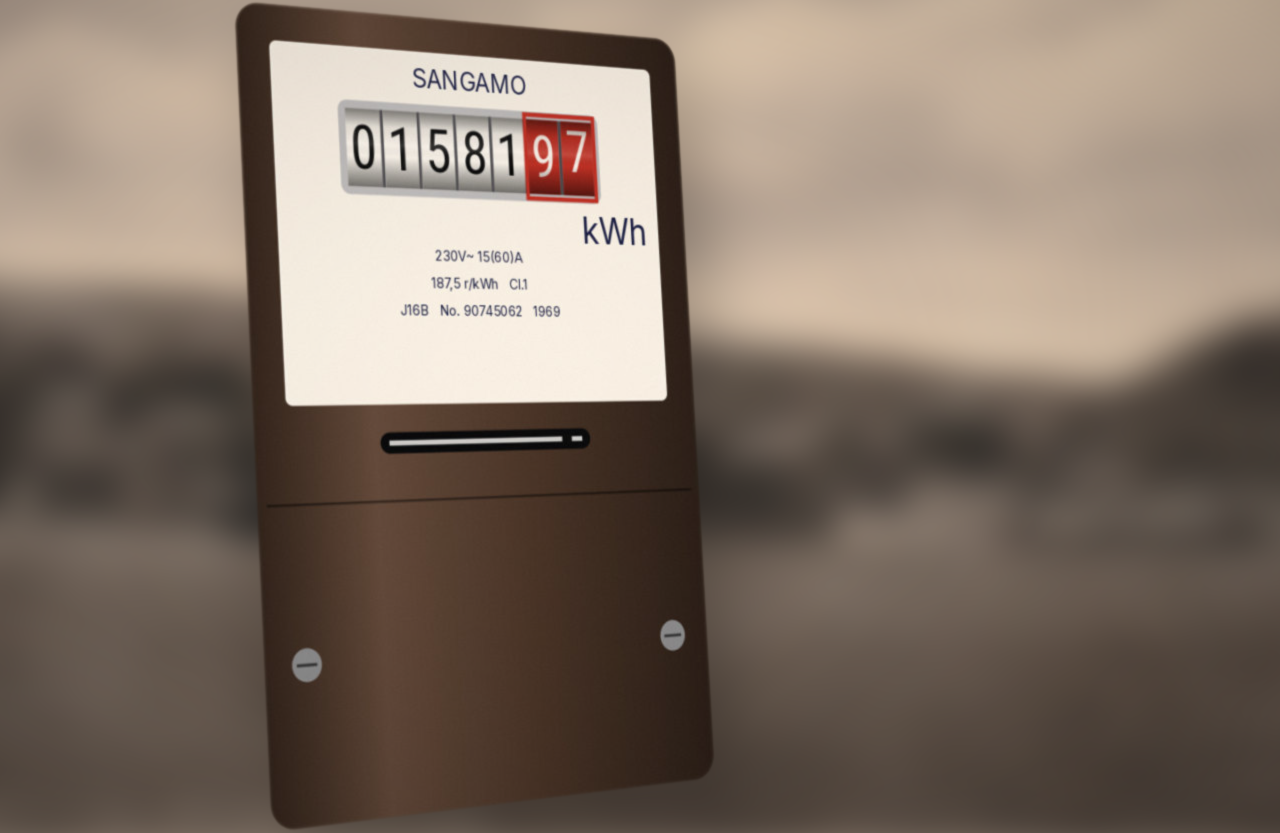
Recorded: 1581.97 (kWh)
